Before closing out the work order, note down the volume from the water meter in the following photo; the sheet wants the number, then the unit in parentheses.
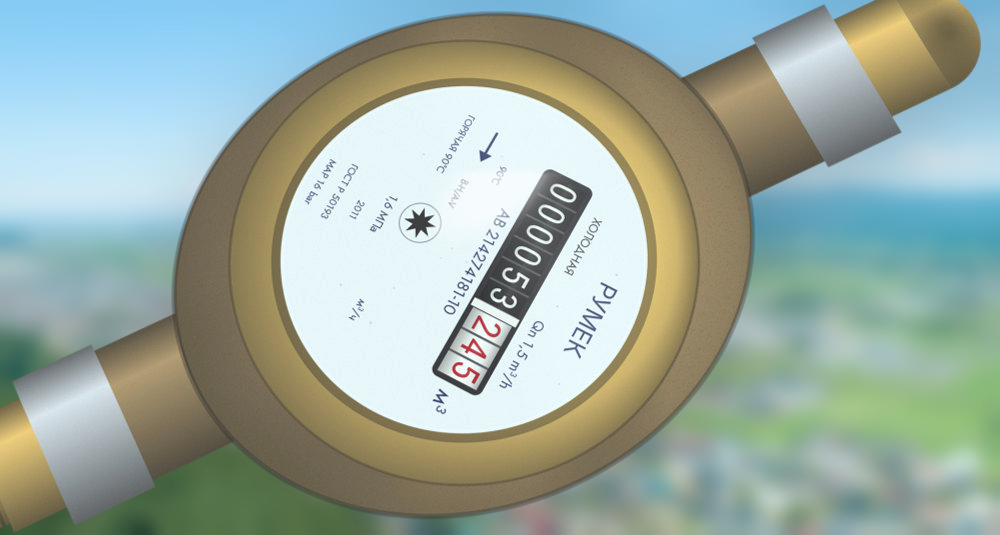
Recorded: 53.245 (m³)
